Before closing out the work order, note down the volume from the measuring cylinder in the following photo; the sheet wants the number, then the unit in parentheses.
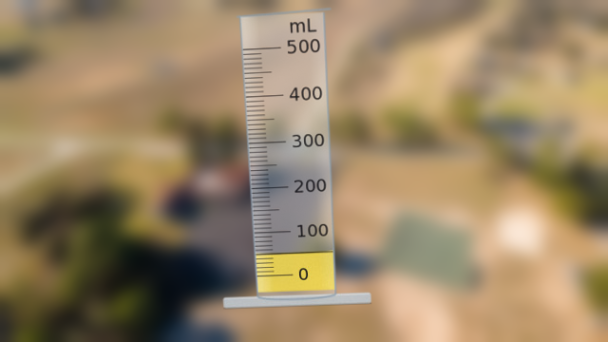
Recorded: 50 (mL)
